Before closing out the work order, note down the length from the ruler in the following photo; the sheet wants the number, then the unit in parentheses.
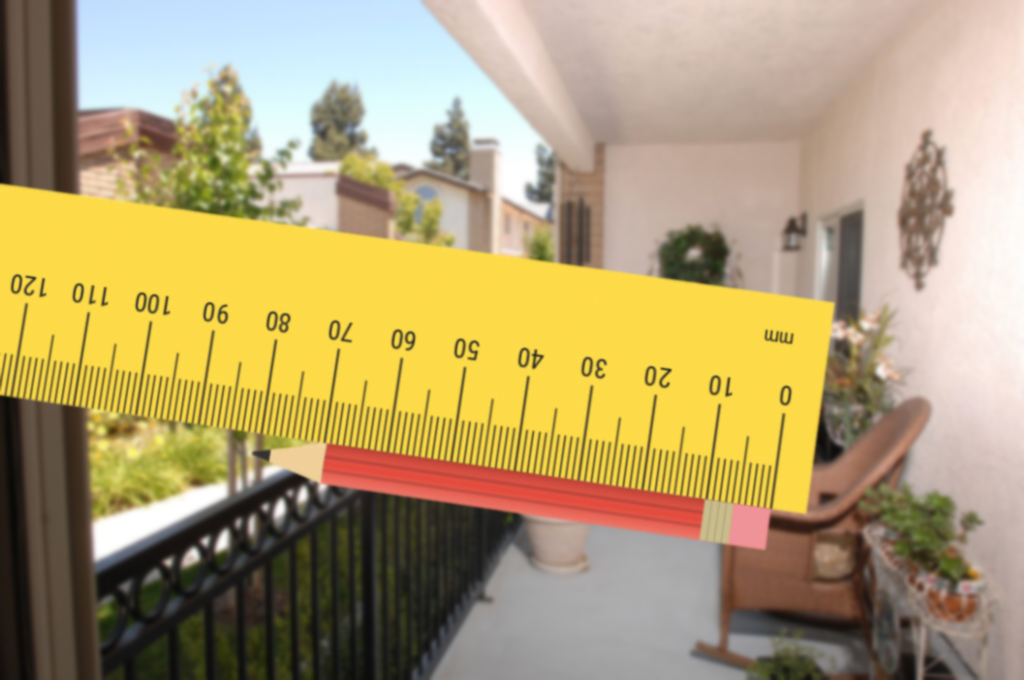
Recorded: 81 (mm)
